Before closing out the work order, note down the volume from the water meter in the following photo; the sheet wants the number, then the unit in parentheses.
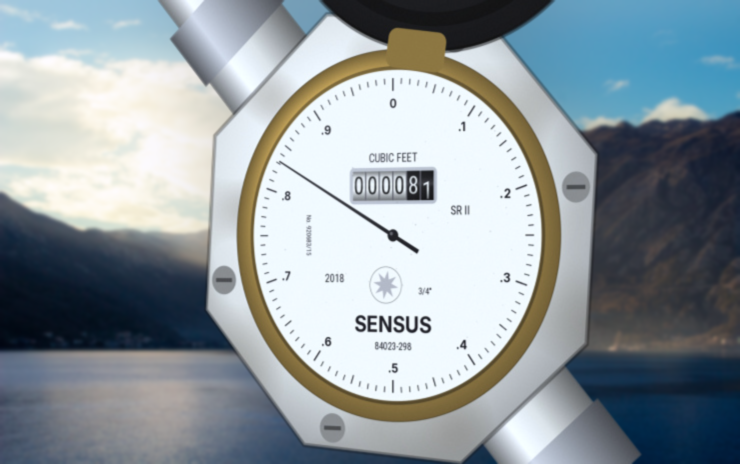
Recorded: 80.83 (ft³)
